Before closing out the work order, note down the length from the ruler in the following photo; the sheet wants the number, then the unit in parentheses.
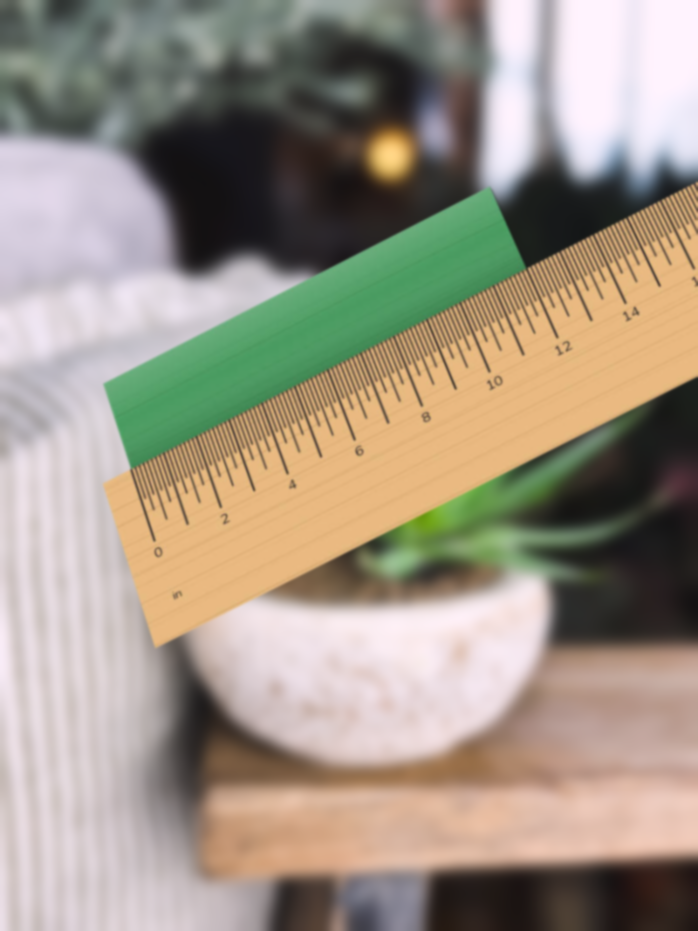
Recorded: 12 (in)
